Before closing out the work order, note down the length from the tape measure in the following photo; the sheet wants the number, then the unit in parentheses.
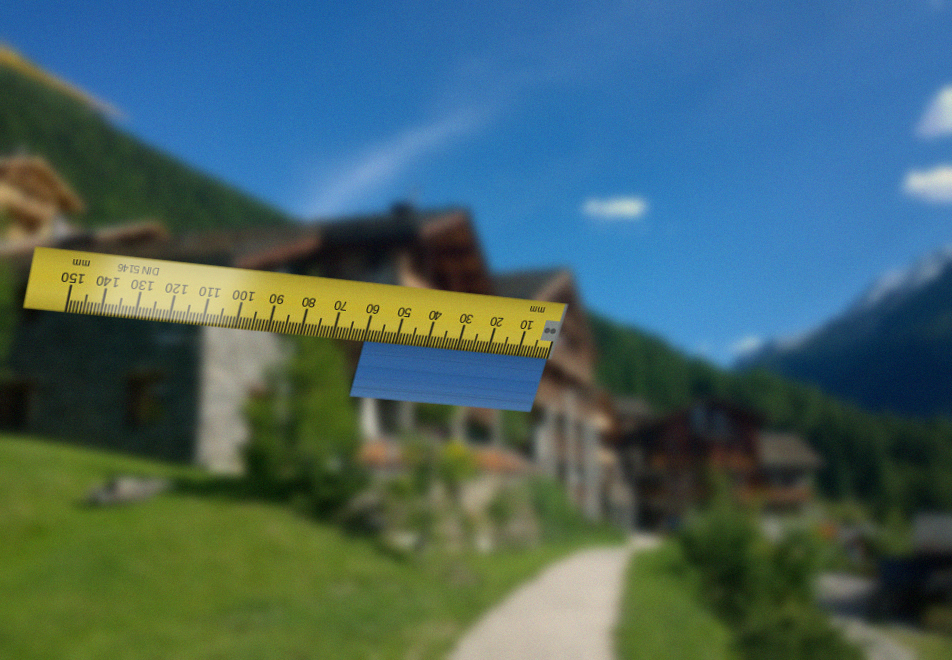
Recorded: 60 (mm)
